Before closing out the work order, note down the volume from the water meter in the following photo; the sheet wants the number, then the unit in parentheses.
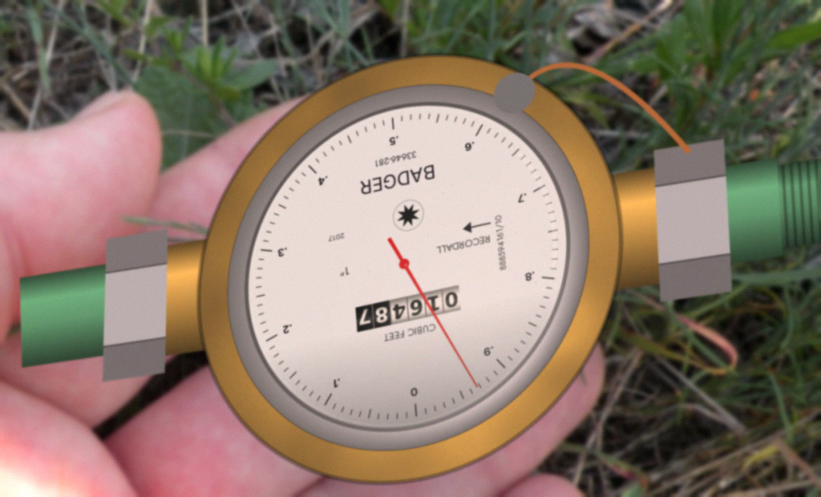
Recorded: 16486.93 (ft³)
